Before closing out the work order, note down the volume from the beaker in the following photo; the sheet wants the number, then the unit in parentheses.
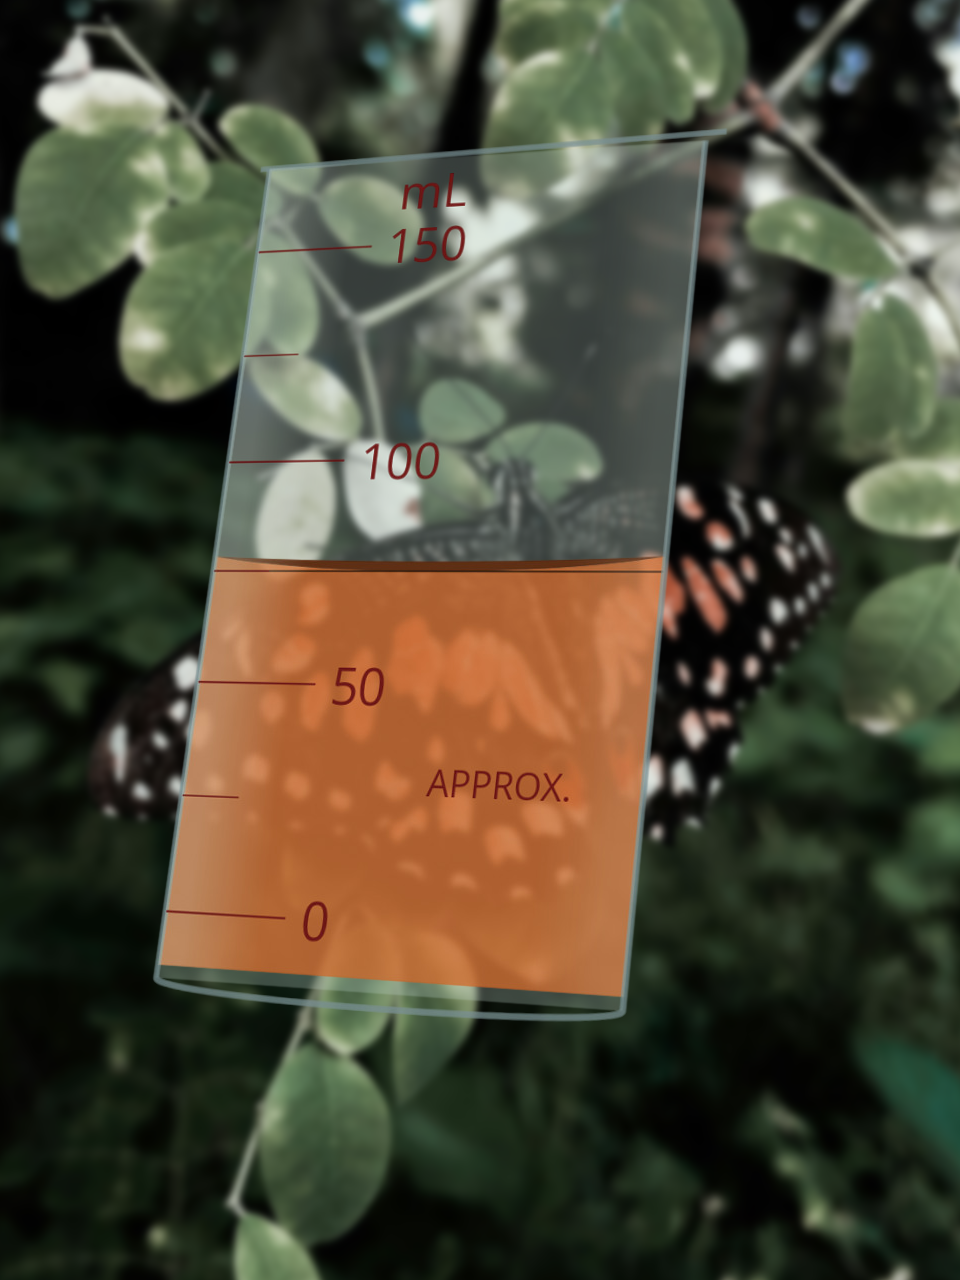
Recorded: 75 (mL)
